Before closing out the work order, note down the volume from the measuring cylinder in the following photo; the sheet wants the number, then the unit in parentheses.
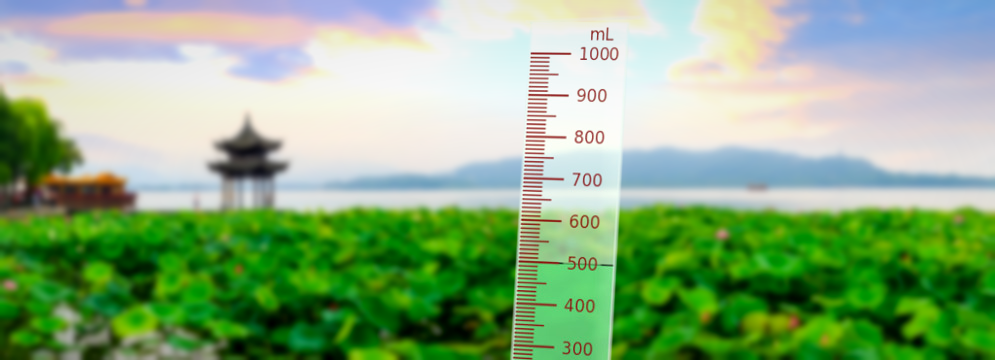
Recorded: 500 (mL)
